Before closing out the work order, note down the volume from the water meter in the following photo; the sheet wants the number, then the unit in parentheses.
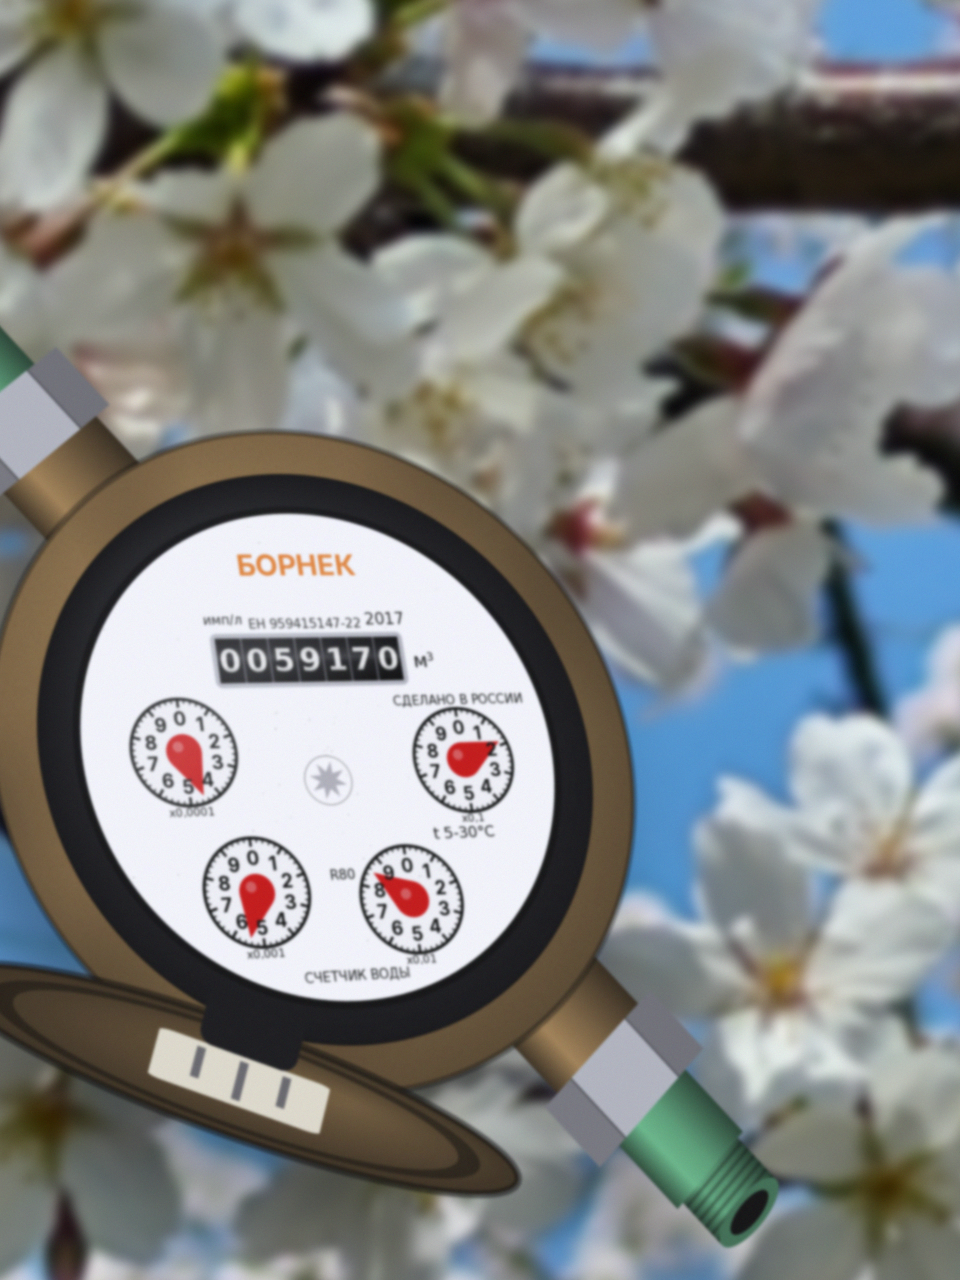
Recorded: 59170.1854 (m³)
